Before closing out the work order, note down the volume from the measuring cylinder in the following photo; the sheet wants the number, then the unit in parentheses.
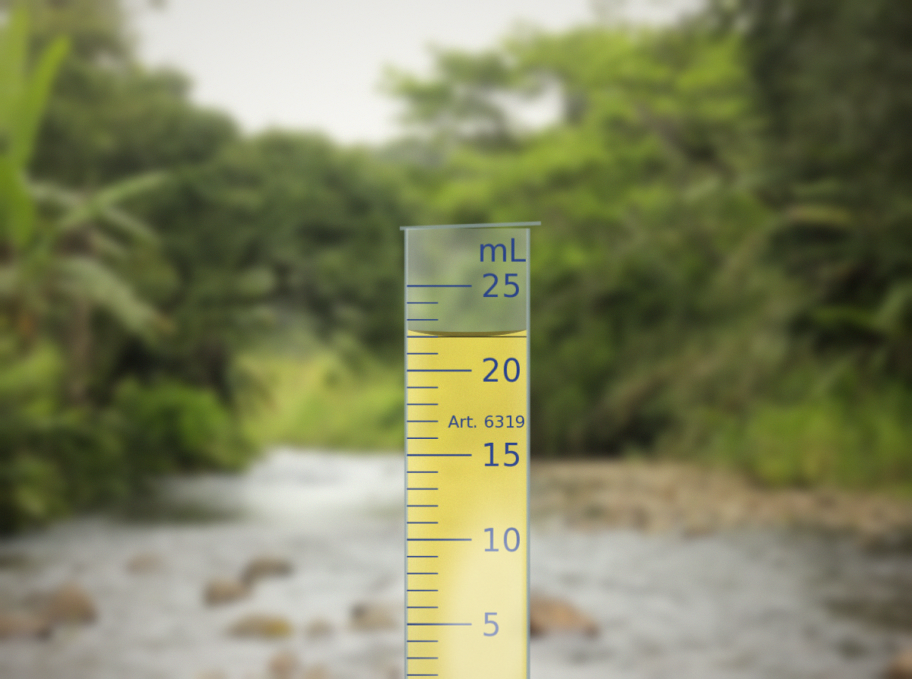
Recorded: 22 (mL)
